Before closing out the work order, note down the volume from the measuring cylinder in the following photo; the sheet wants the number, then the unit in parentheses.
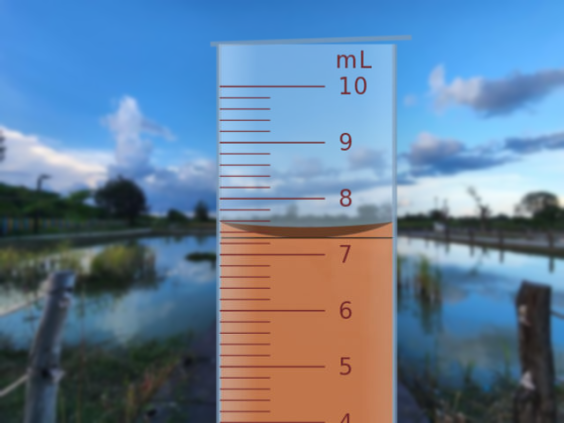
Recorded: 7.3 (mL)
